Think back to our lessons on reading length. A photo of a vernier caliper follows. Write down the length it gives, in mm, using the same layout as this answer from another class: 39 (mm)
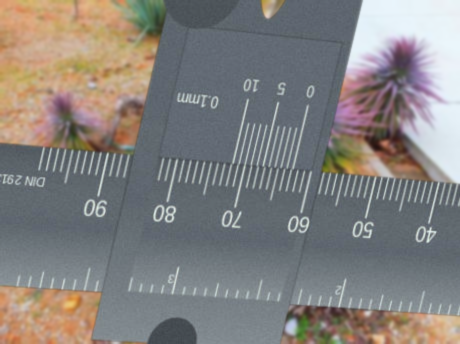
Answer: 62.8 (mm)
